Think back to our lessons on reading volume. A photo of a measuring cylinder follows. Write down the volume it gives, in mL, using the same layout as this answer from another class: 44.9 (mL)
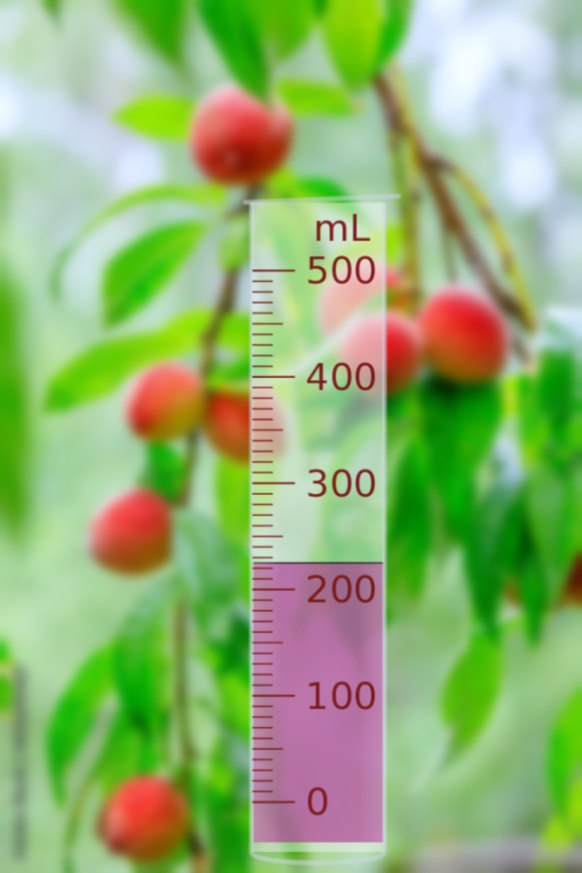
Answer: 225 (mL)
